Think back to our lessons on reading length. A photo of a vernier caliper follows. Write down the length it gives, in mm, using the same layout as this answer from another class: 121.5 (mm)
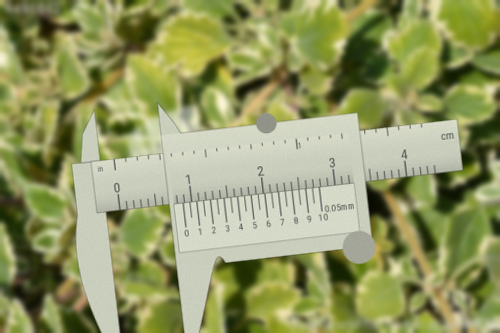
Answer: 8.8 (mm)
